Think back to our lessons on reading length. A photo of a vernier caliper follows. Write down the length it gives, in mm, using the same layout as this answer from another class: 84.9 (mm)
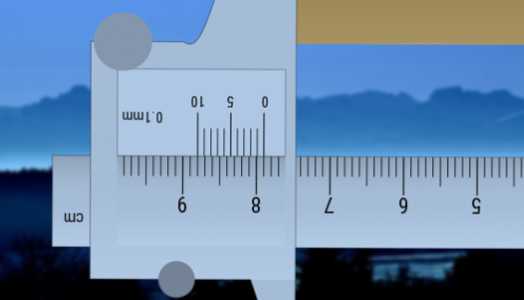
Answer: 79.0 (mm)
